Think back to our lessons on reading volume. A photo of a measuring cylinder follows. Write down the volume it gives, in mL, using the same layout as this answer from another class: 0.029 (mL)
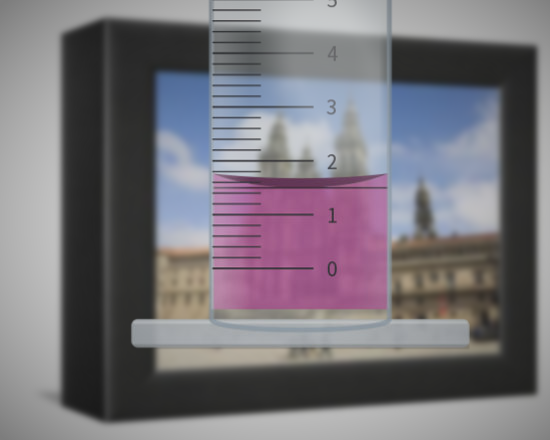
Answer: 1.5 (mL)
